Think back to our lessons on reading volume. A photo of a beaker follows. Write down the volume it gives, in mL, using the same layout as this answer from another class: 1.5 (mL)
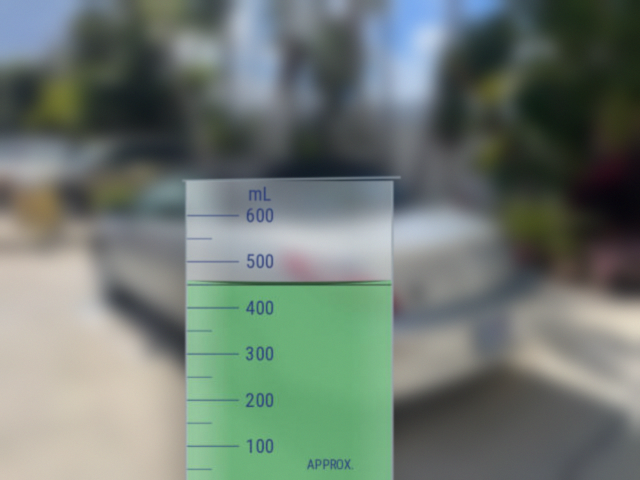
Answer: 450 (mL)
